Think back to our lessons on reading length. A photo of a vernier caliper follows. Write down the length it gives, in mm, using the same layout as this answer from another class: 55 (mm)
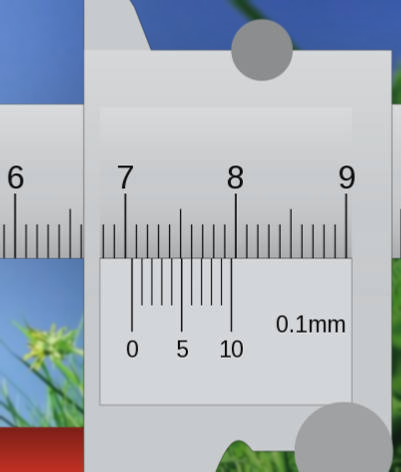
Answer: 70.6 (mm)
